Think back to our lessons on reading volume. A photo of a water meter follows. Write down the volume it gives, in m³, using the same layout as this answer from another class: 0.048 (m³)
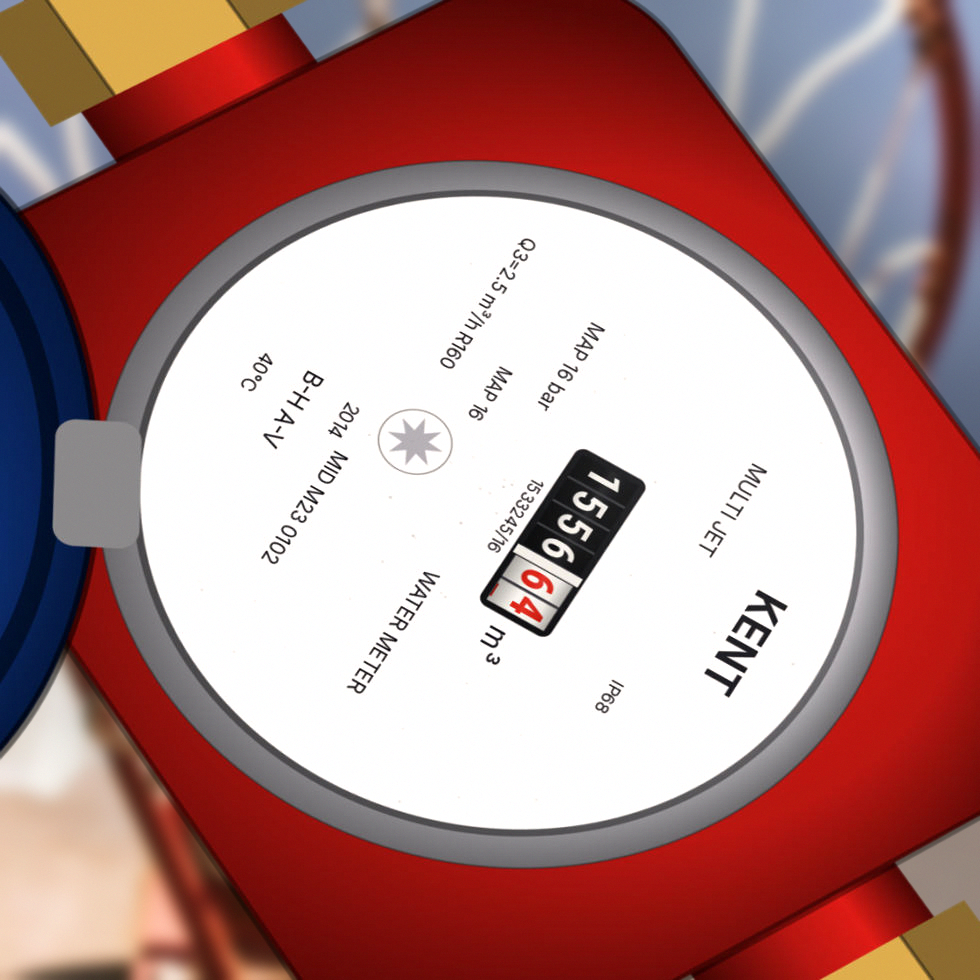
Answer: 1556.64 (m³)
